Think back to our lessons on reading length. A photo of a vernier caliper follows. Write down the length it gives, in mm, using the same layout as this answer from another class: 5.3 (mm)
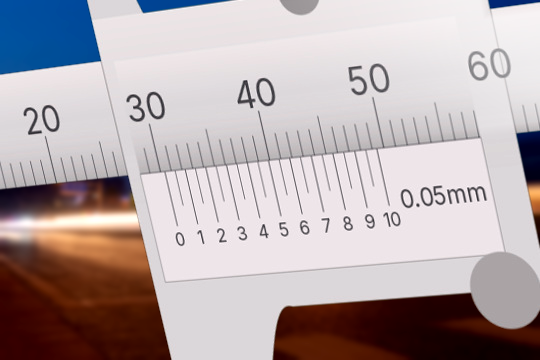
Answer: 30.4 (mm)
